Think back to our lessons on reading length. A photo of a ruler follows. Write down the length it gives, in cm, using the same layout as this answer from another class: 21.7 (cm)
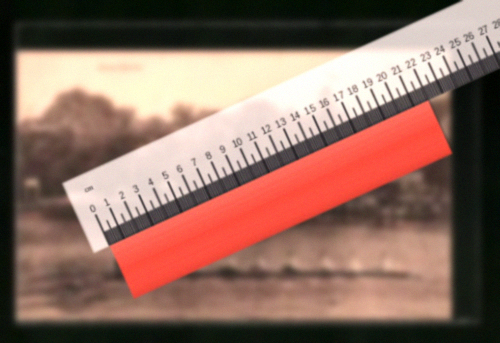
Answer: 22 (cm)
